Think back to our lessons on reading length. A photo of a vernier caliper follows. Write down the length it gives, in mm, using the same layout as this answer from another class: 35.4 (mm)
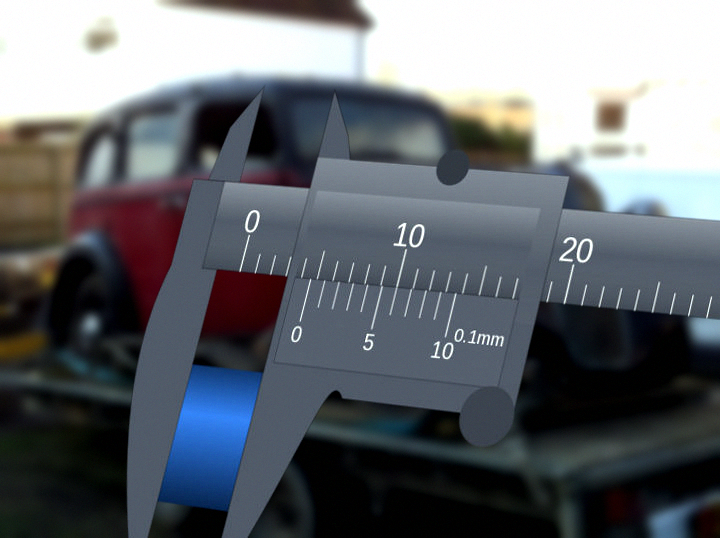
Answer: 4.6 (mm)
